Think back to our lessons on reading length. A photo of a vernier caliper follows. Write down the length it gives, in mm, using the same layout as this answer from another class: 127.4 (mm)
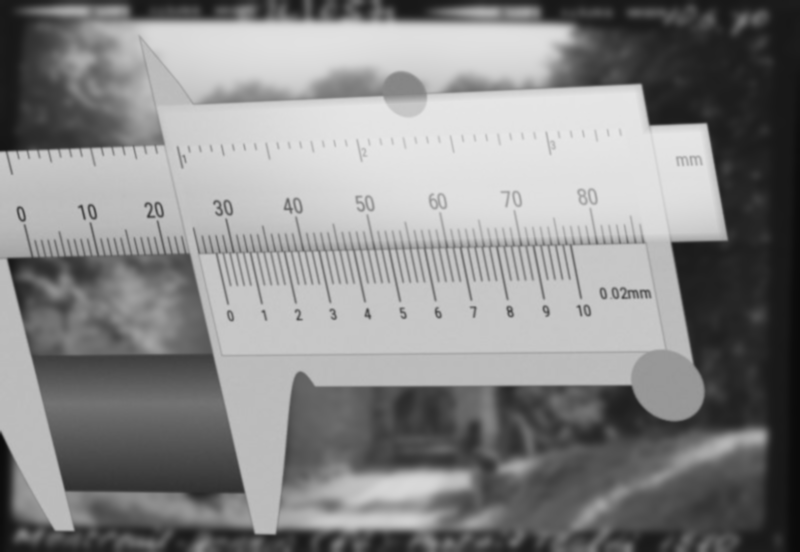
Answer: 27.5 (mm)
